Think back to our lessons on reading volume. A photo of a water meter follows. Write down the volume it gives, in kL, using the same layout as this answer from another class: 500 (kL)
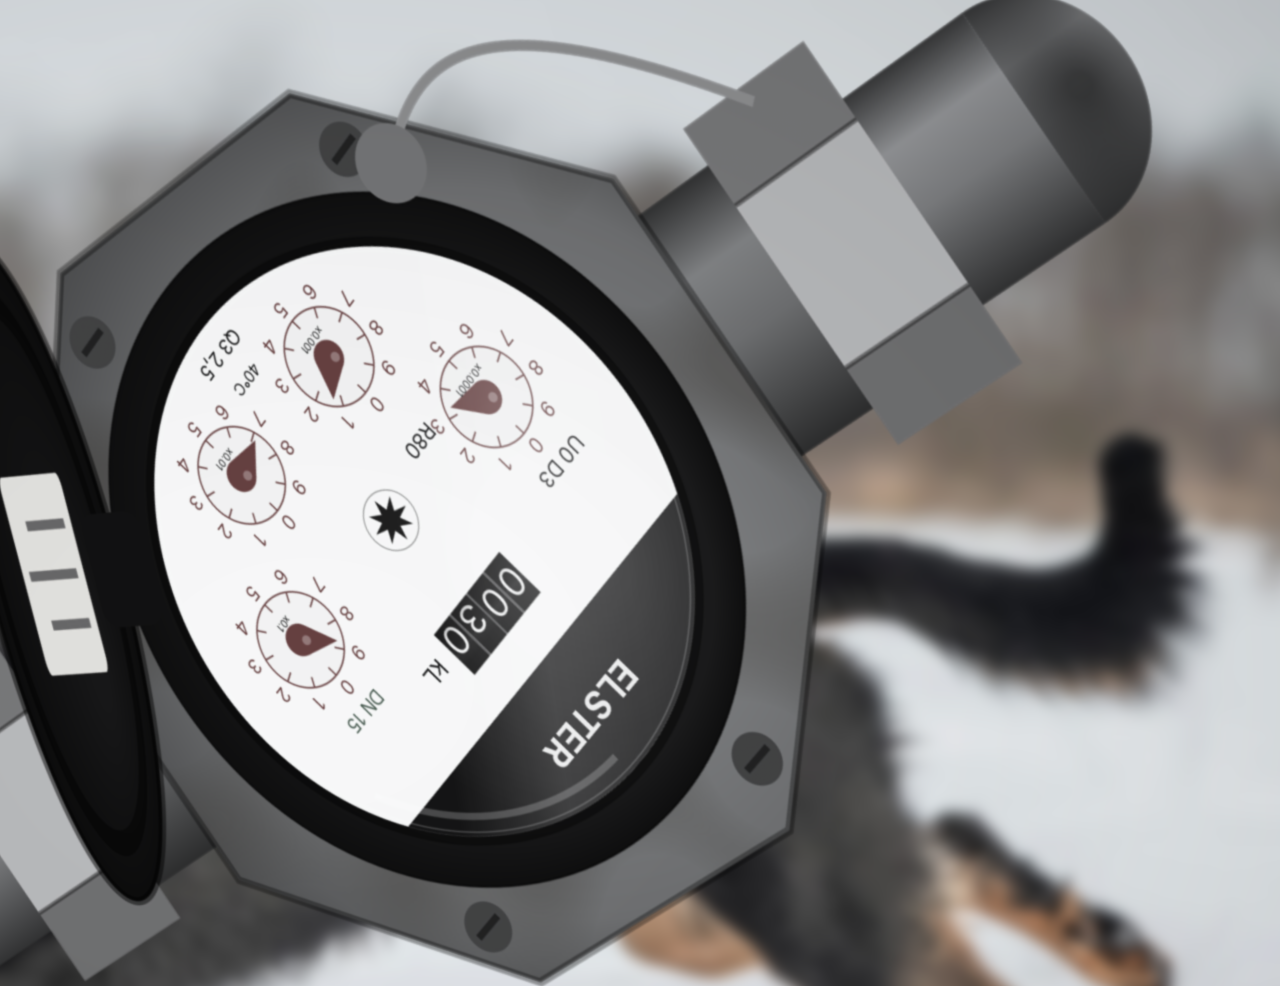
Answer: 29.8713 (kL)
